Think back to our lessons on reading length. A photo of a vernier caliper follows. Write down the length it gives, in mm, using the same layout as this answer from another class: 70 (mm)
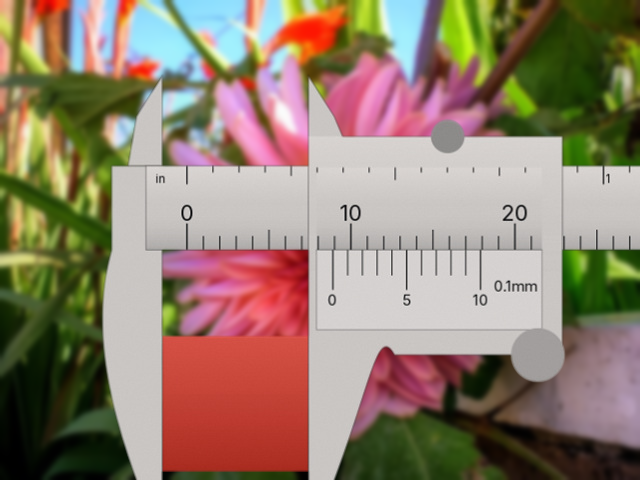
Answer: 8.9 (mm)
